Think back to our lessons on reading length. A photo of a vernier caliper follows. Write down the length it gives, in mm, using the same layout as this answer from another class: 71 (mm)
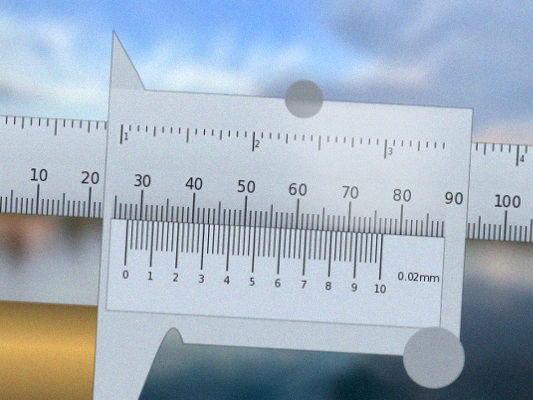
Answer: 27.5 (mm)
